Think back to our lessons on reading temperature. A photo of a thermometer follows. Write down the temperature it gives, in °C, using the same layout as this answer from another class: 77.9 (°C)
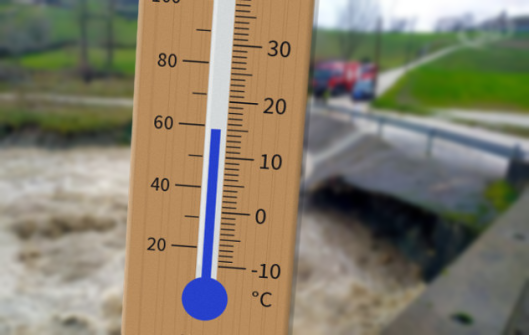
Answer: 15 (°C)
